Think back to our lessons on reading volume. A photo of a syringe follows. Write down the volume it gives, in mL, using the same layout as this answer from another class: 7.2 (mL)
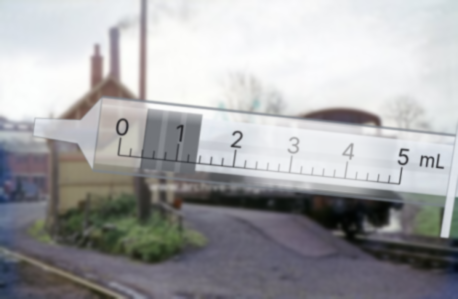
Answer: 0.4 (mL)
